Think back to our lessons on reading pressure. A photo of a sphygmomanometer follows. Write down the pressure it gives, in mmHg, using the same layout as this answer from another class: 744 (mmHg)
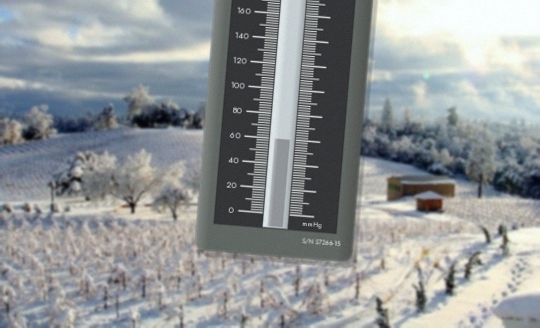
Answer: 60 (mmHg)
